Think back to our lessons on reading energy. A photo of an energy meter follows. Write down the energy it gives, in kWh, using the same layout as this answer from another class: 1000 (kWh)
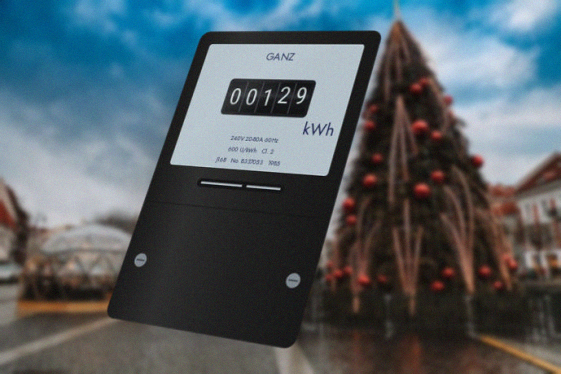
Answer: 129 (kWh)
